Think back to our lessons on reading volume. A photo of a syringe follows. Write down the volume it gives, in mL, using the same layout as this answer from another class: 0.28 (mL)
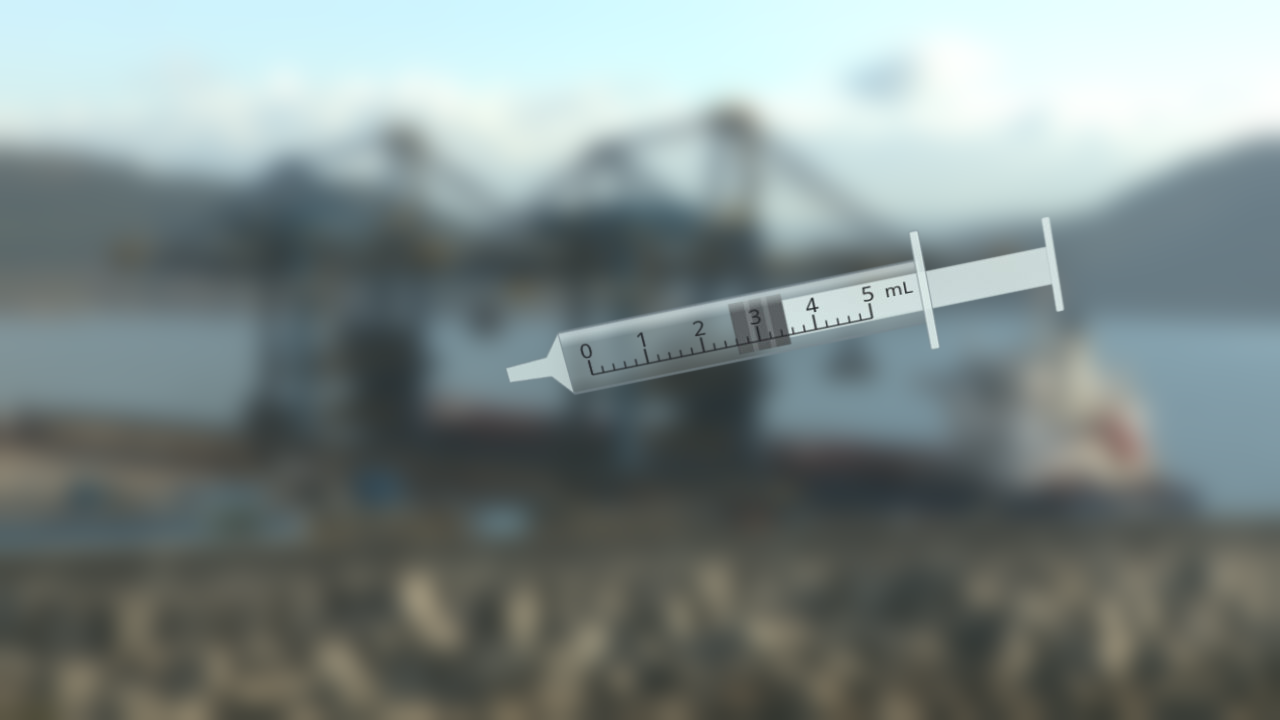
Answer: 2.6 (mL)
